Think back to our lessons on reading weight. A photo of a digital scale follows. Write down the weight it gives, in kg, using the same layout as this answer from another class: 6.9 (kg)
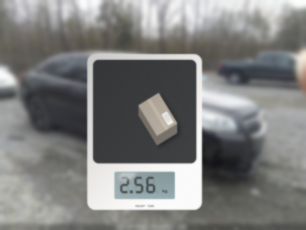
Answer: 2.56 (kg)
